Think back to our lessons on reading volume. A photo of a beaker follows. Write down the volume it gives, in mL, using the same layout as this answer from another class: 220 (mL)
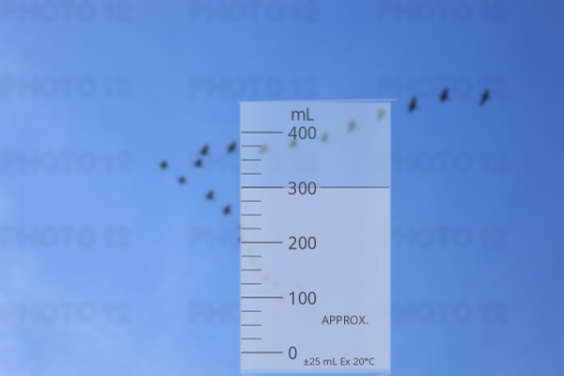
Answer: 300 (mL)
